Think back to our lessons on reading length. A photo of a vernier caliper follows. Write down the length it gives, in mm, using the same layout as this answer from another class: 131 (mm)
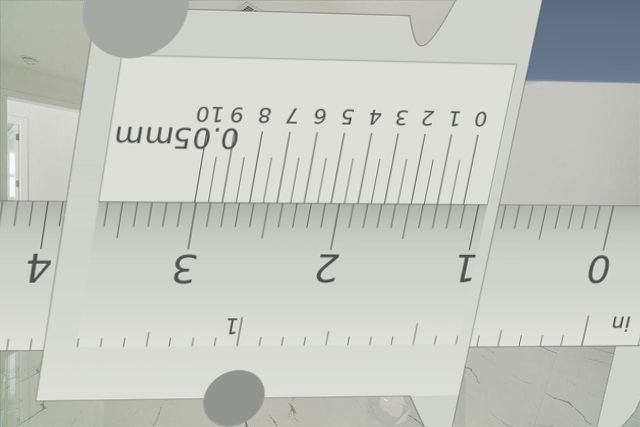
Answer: 11.1 (mm)
